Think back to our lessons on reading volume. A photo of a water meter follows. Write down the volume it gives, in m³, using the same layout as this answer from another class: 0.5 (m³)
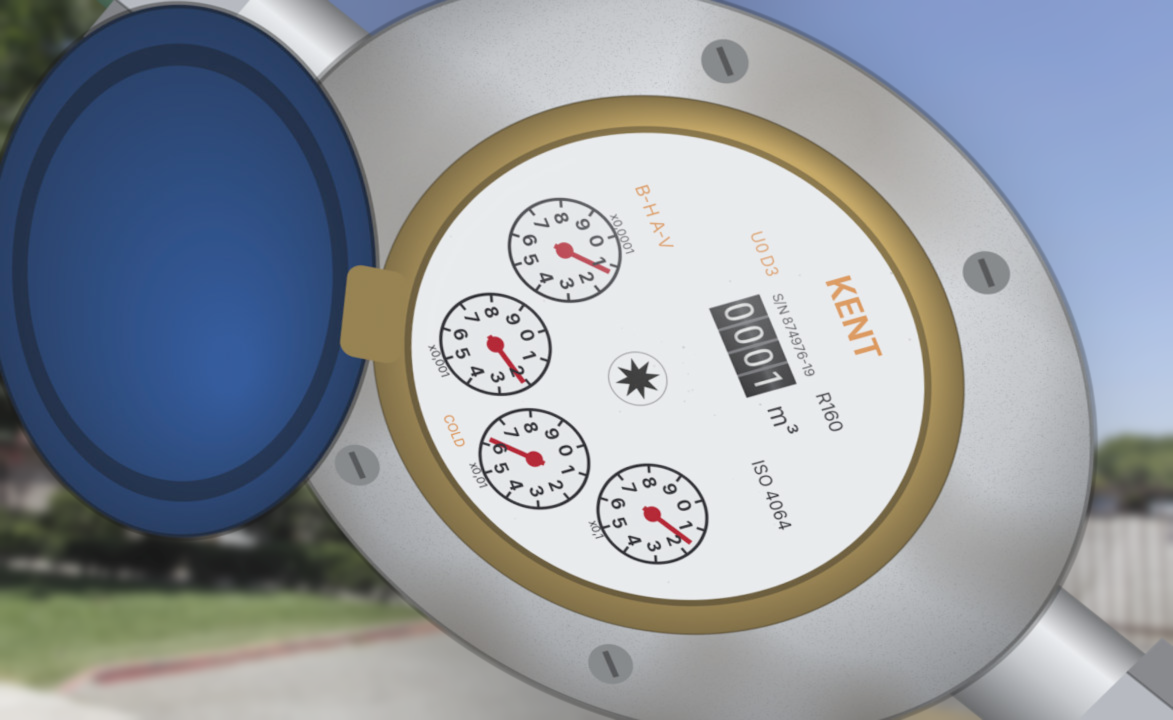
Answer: 1.1621 (m³)
